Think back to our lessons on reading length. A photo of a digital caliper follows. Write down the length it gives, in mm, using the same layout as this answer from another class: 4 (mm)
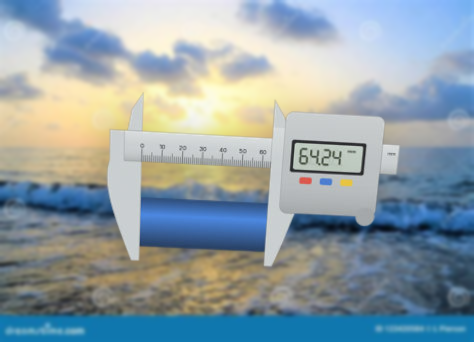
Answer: 64.24 (mm)
